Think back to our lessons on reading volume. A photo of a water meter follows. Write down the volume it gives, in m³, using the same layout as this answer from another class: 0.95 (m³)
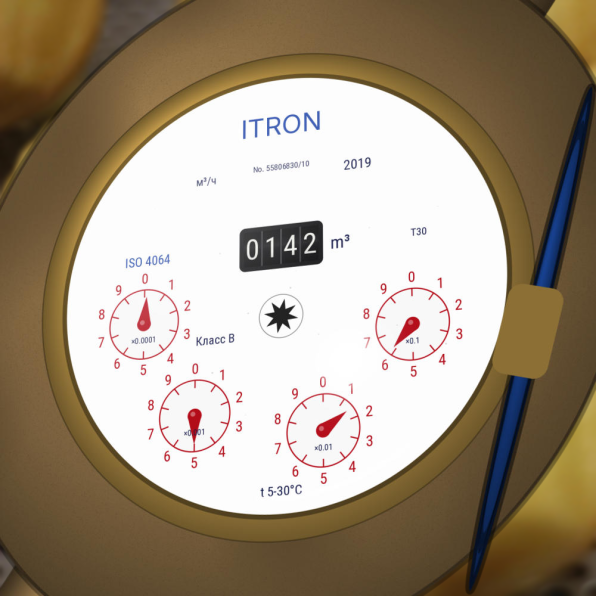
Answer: 142.6150 (m³)
